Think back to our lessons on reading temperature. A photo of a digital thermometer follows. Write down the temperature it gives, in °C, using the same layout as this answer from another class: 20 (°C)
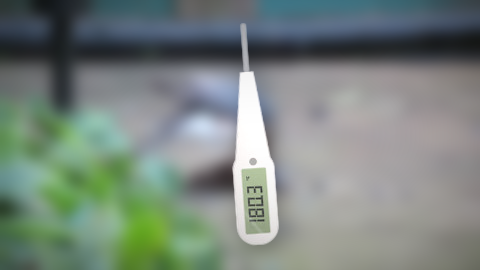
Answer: 180.3 (°C)
